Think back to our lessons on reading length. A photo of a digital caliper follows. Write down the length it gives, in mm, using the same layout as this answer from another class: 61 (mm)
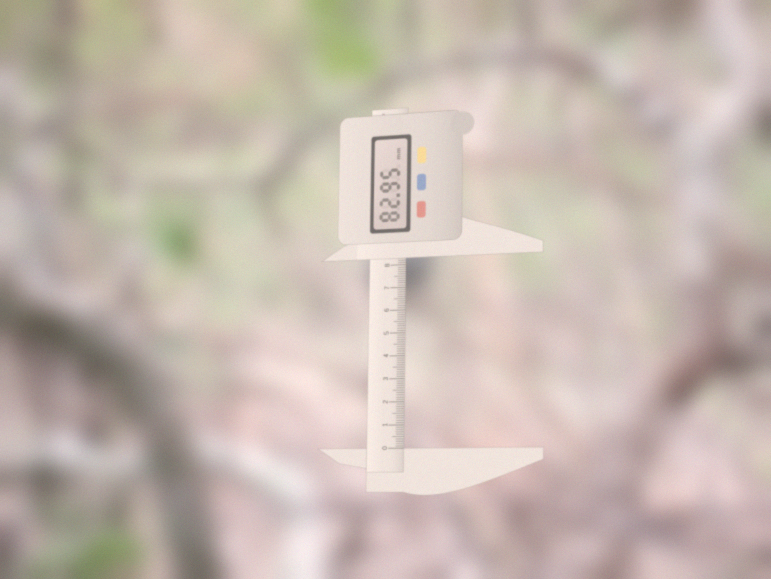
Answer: 82.95 (mm)
